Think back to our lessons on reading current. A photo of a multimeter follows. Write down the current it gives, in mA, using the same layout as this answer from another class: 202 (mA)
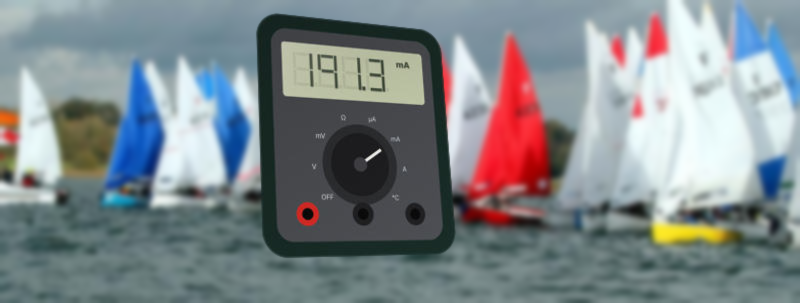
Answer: 191.3 (mA)
